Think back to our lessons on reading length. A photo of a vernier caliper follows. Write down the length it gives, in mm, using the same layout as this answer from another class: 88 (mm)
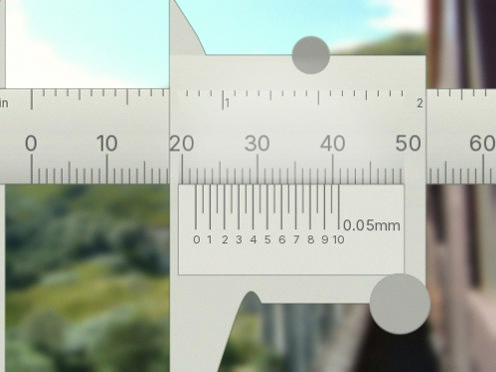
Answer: 21.8 (mm)
